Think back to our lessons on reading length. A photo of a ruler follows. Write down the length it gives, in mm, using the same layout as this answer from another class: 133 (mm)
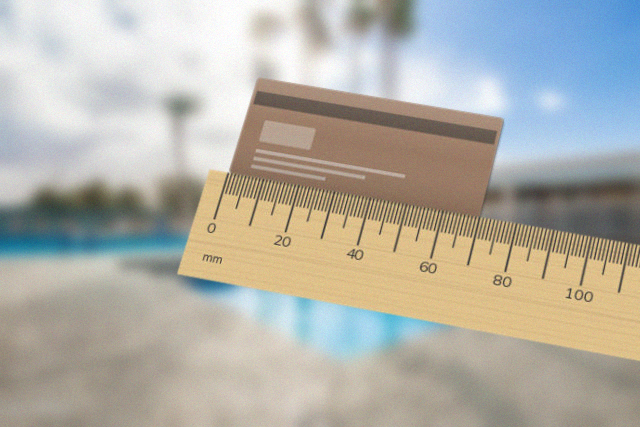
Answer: 70 (mm)
